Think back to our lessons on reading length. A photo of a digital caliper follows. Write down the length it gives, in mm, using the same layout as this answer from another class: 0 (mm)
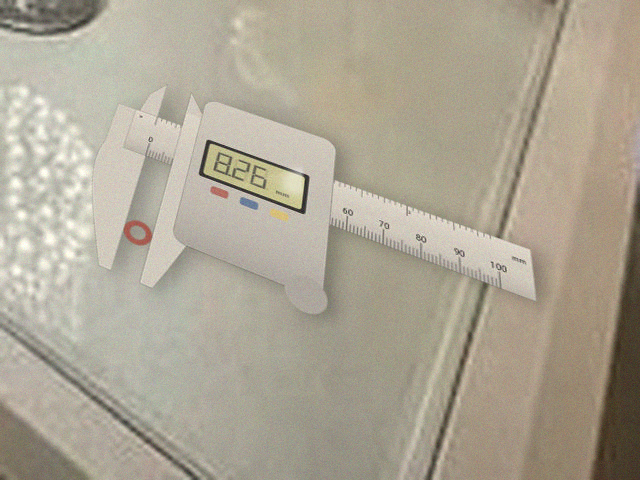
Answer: 8.26 (mm)
